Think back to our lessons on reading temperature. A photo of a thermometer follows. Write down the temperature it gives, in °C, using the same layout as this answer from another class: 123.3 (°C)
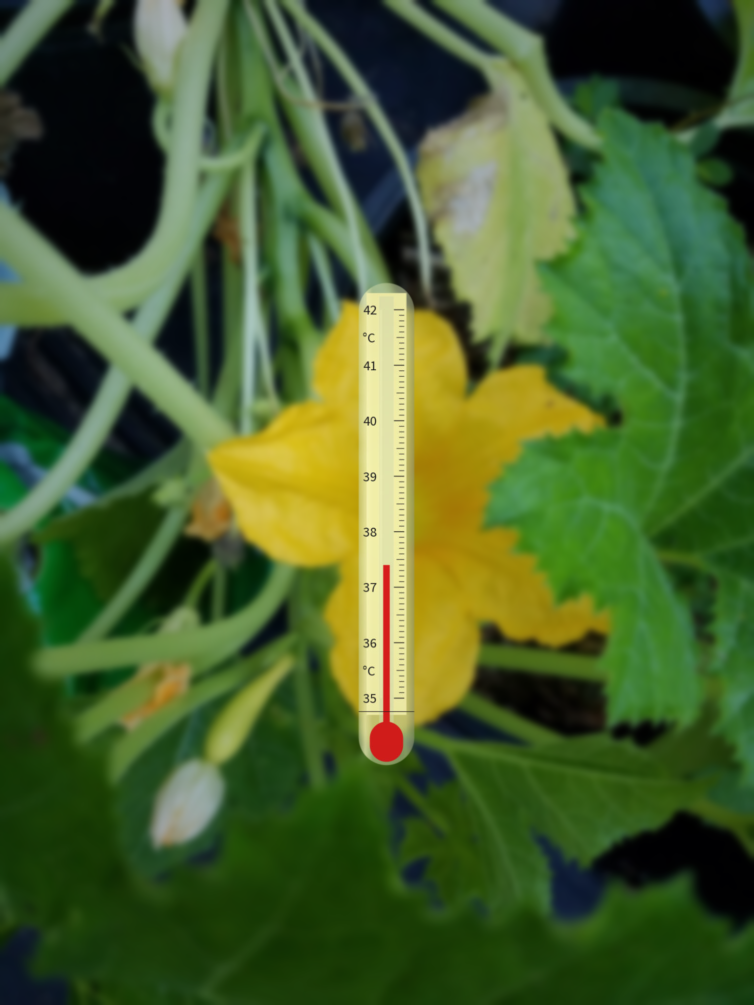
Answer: 37.4 (°C)
